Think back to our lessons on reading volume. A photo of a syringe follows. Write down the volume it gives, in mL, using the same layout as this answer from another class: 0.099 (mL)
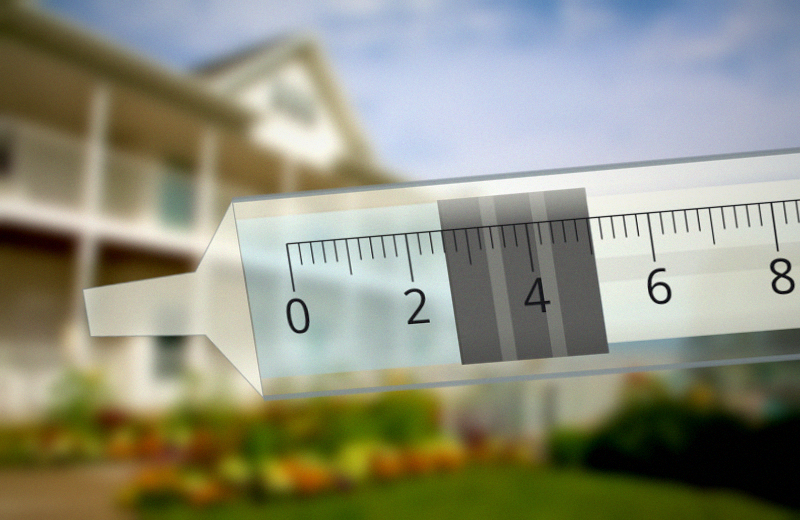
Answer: 2.6 (mL)
